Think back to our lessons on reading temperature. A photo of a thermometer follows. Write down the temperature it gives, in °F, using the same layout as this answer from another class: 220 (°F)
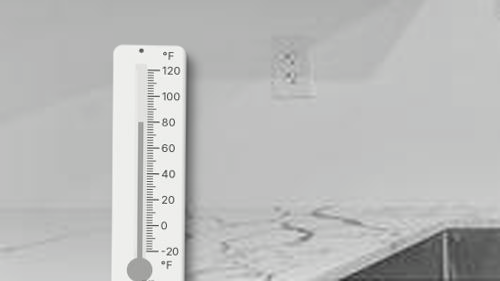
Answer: 80 (°F)
